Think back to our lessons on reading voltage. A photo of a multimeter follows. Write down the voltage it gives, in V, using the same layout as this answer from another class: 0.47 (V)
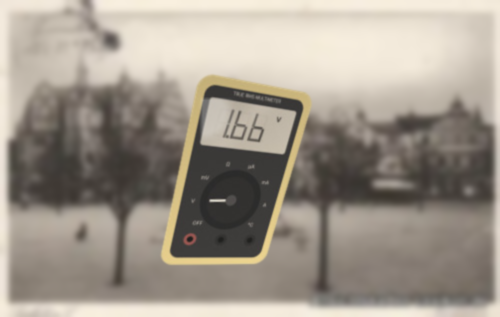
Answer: 1.66 (V)
